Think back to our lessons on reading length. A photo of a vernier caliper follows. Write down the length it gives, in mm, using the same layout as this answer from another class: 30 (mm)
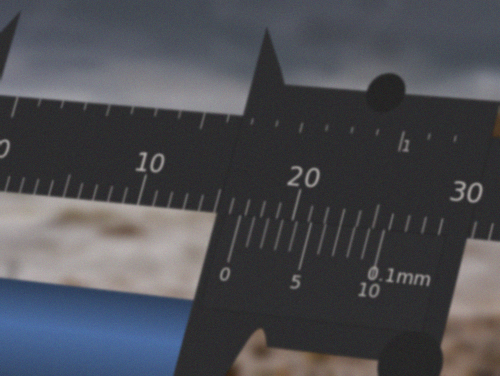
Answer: 16.7 (mm)
